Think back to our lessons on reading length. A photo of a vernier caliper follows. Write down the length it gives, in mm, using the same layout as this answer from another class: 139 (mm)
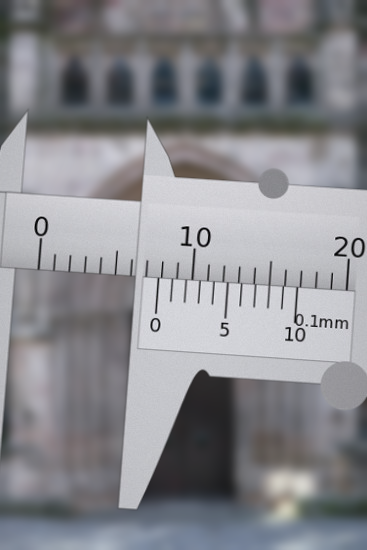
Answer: 7.8 (mm)
